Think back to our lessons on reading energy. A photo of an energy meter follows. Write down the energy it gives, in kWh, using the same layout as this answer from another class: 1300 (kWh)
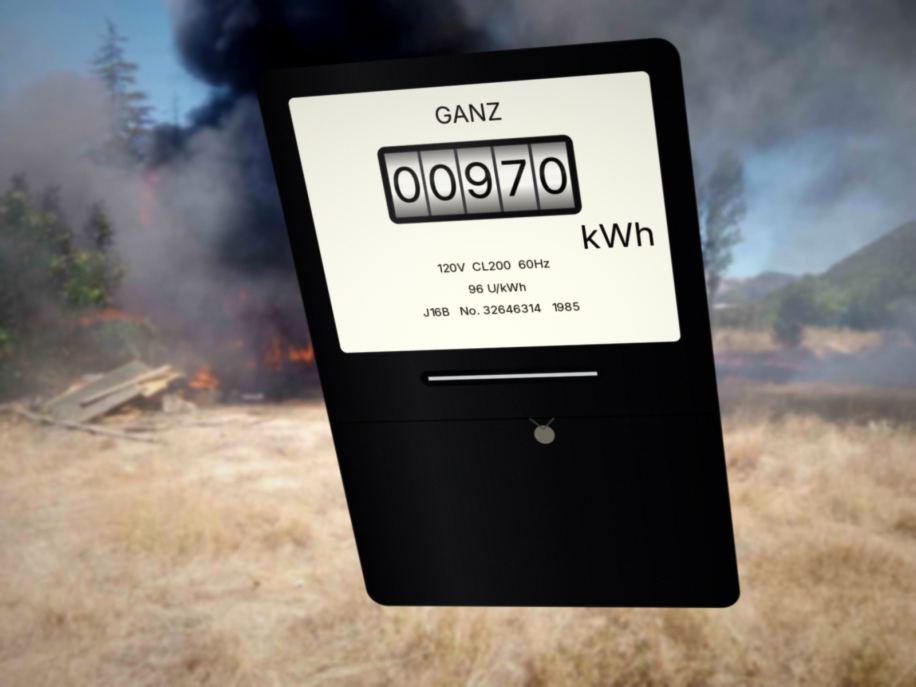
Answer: 970 (kWh)
